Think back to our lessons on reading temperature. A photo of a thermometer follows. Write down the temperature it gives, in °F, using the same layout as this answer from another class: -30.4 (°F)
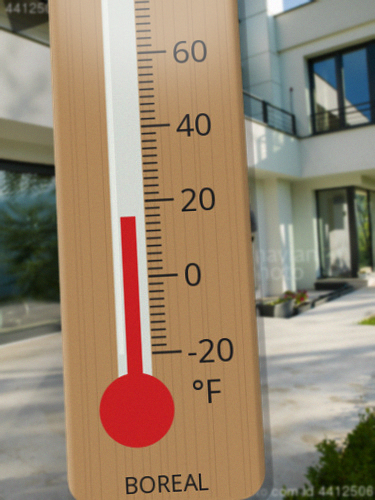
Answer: 16 (°F)
